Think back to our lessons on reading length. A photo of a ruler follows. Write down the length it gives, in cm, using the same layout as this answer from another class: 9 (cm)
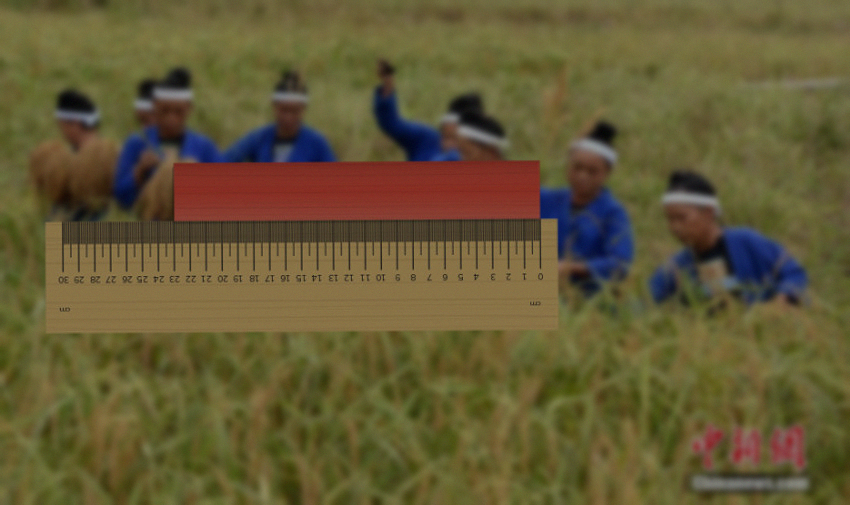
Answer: 23 (cm)
